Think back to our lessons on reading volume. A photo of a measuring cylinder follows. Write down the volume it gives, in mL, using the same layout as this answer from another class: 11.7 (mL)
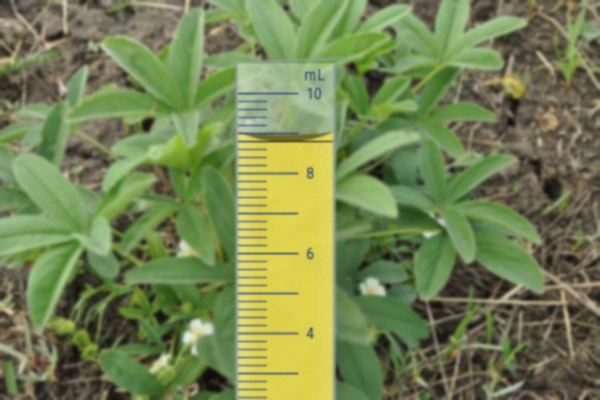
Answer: 8.8 (mL)
